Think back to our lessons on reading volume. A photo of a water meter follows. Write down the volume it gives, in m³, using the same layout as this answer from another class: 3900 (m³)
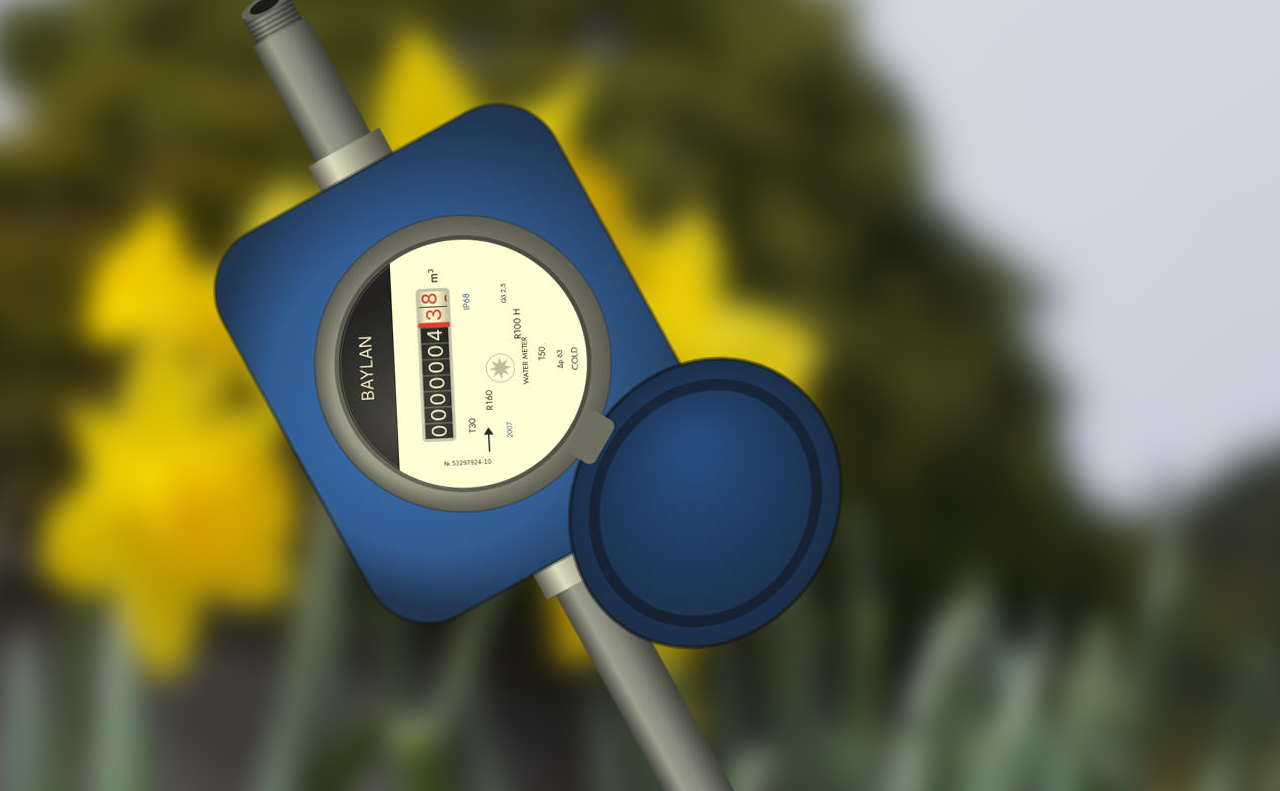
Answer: 4.38 (m³)
